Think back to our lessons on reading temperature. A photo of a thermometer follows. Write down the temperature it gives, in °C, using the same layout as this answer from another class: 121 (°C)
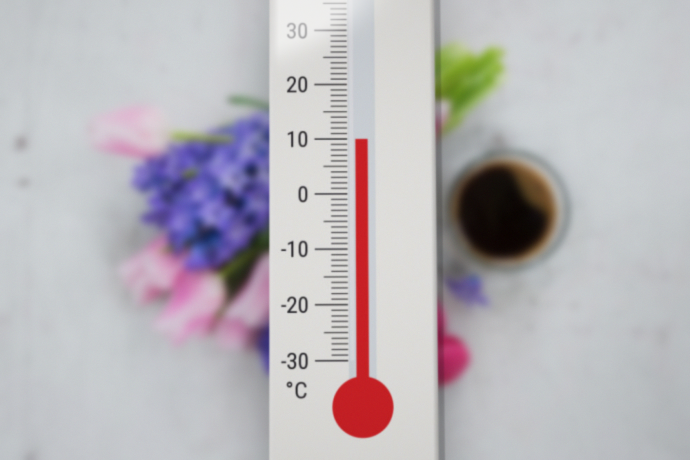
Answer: 10 (°C)
